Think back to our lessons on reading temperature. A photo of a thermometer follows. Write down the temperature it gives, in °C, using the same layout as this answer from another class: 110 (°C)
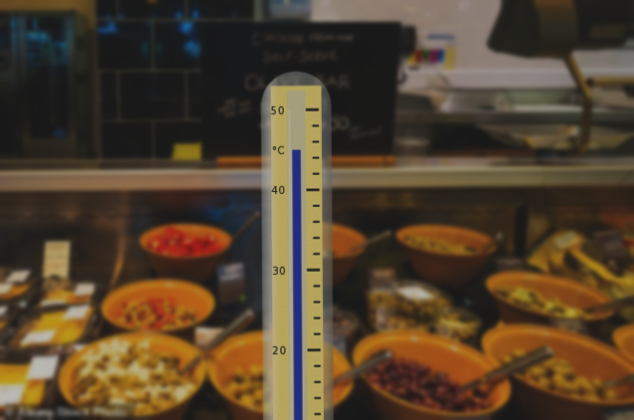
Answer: 45 (°C)
